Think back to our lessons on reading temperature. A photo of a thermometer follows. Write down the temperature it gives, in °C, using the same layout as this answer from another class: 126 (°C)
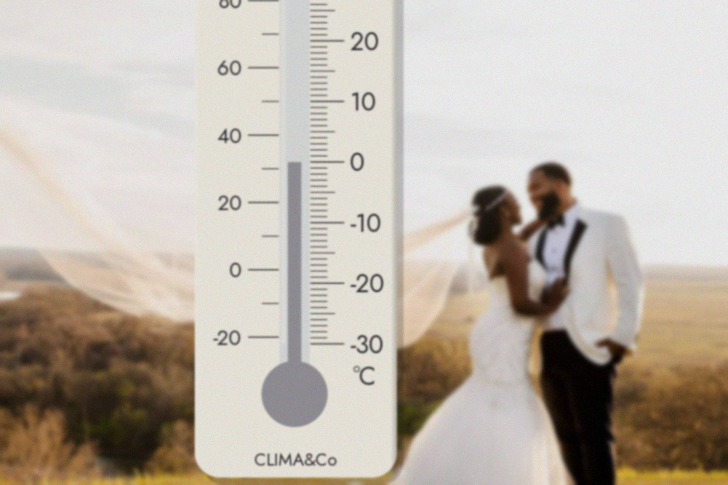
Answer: 0 (°C)
